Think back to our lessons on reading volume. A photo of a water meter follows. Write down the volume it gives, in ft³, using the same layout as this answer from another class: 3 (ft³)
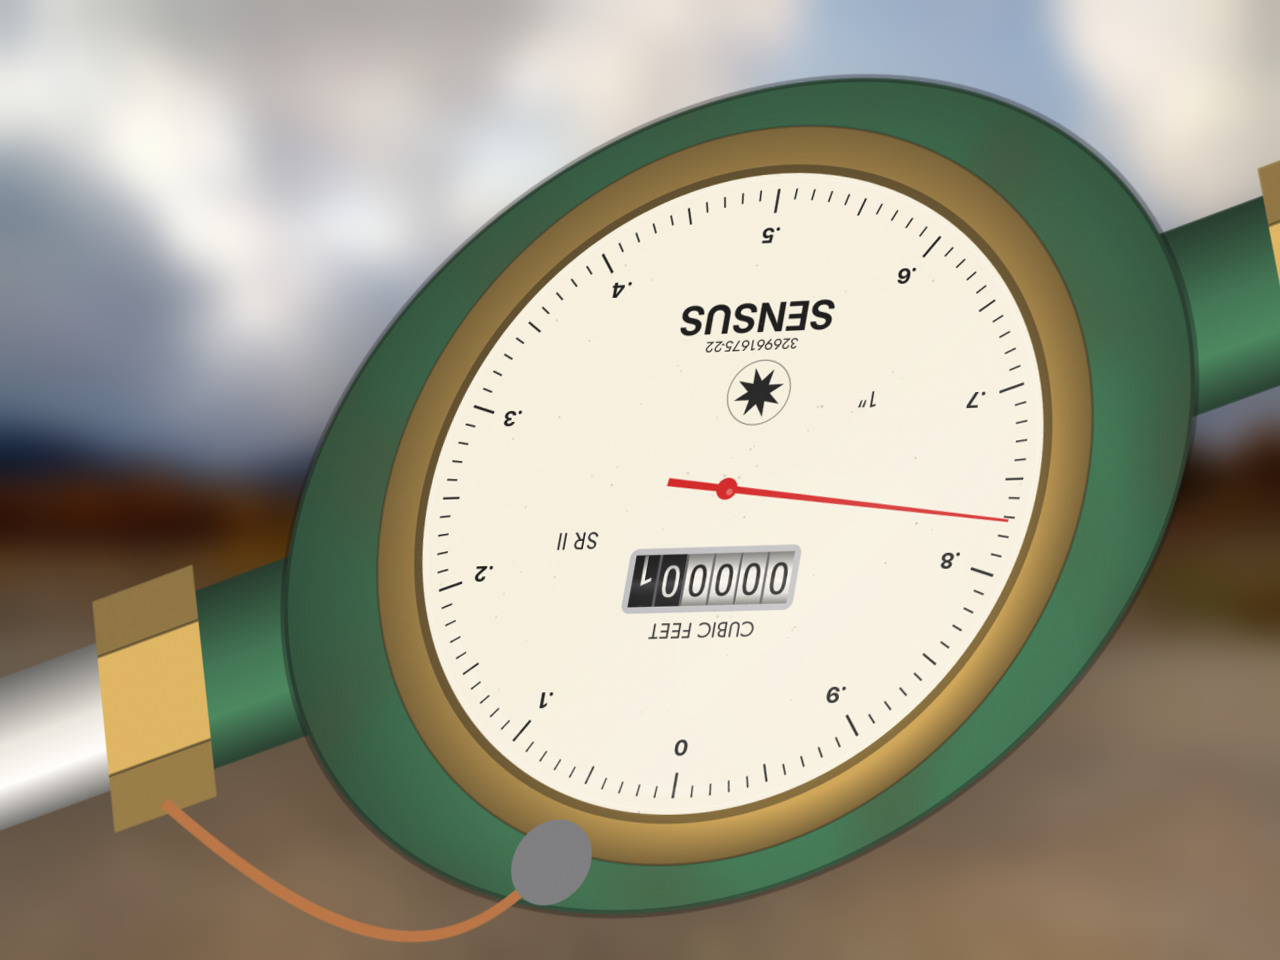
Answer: 0.77 (ft³)
